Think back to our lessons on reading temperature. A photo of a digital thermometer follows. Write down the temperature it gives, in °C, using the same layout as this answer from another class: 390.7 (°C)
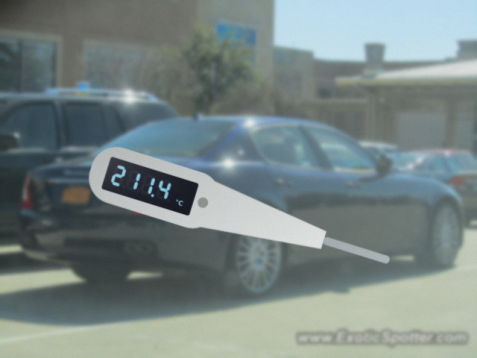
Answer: 211.4 (°C)
